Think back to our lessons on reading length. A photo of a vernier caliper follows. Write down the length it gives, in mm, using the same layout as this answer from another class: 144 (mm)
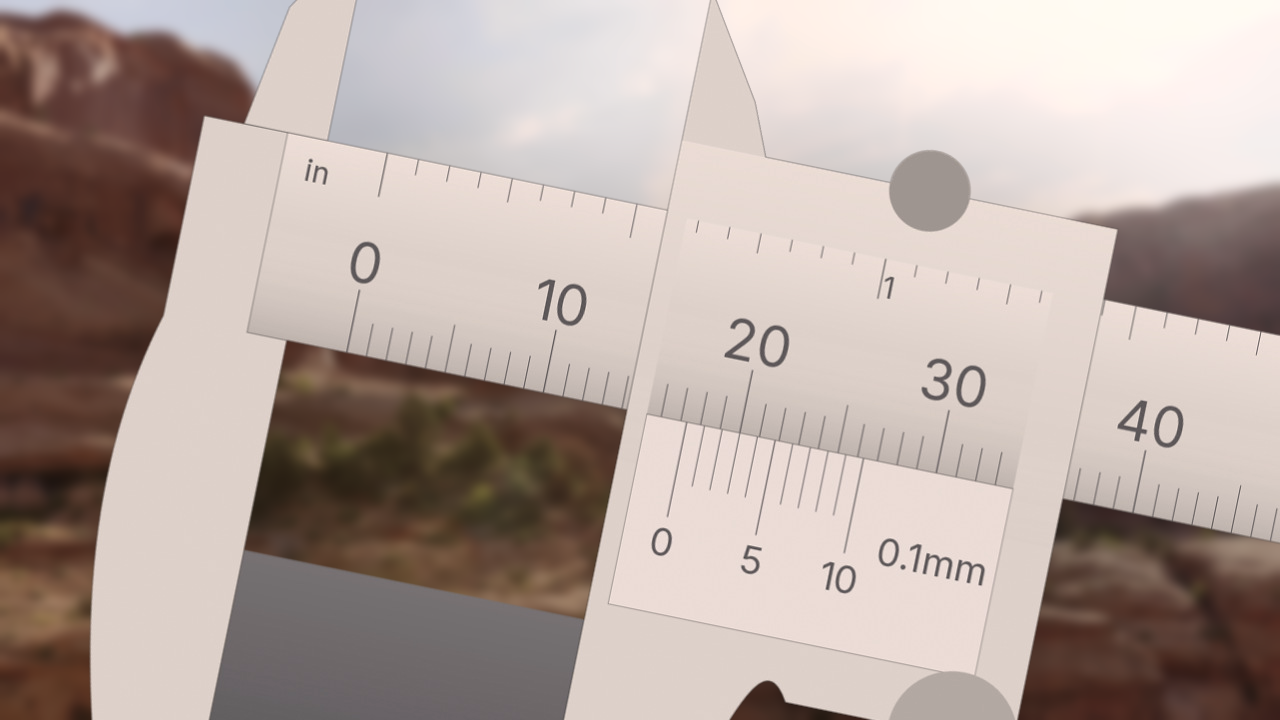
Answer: 17.3 (mm)
